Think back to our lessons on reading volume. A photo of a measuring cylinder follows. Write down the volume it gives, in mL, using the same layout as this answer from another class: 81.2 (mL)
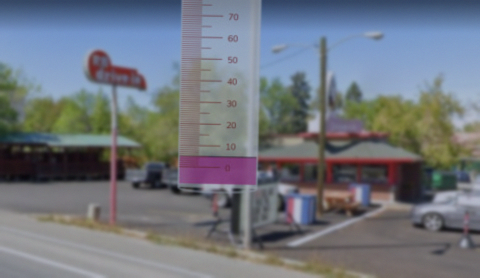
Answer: 5 (mL)
